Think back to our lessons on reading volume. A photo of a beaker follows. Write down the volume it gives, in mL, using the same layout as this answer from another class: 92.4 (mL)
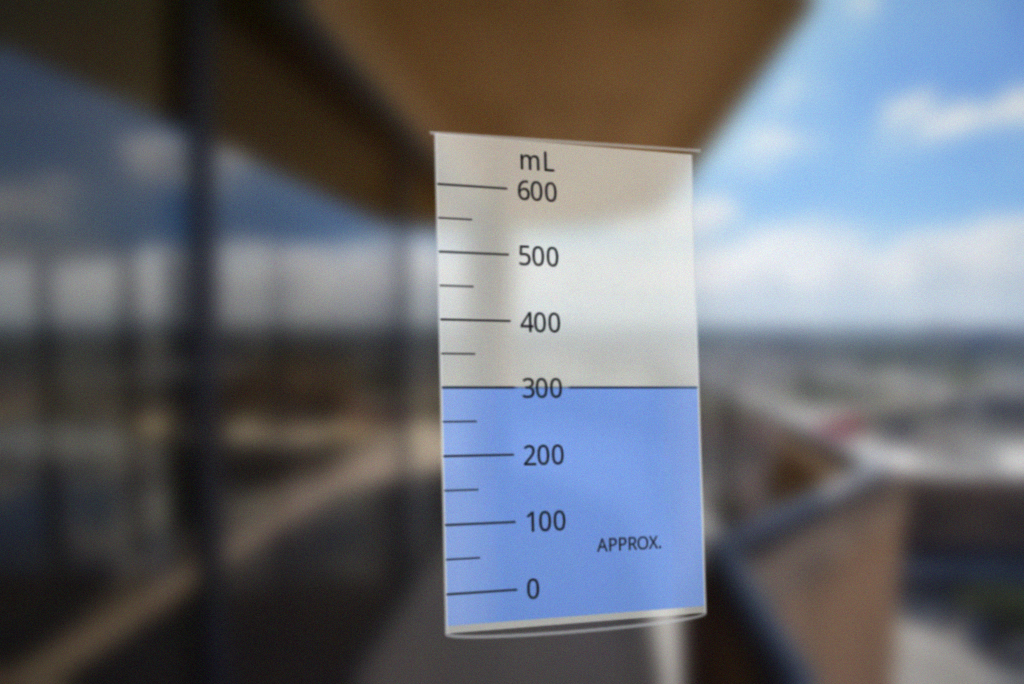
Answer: 300 (mL)
